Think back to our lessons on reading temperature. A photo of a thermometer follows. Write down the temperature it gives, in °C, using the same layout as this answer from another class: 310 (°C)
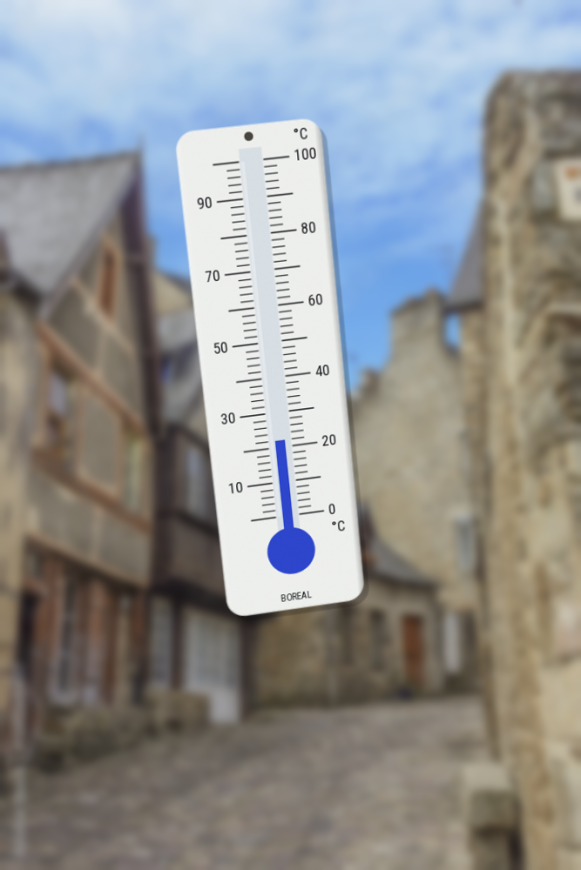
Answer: 22 (°C)
